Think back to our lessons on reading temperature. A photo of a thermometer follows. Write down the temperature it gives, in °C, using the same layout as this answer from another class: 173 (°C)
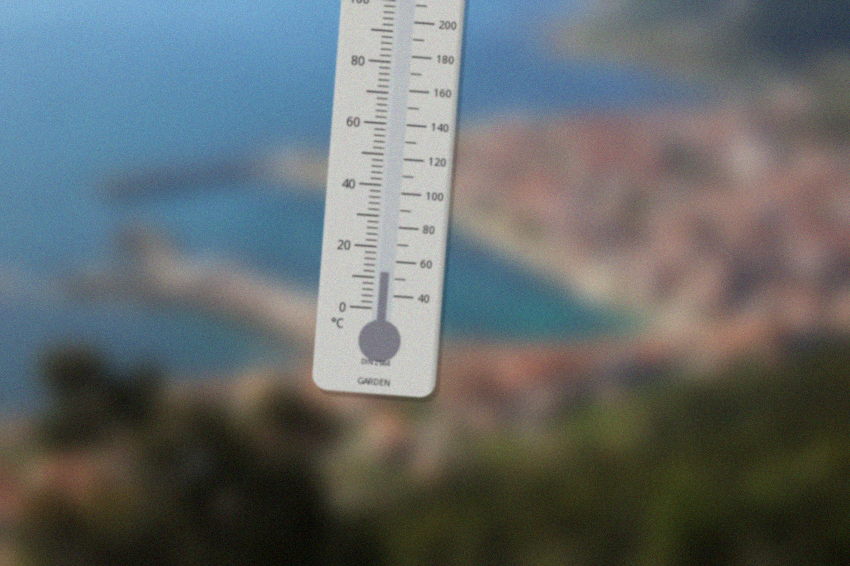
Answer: 12 (°C)
